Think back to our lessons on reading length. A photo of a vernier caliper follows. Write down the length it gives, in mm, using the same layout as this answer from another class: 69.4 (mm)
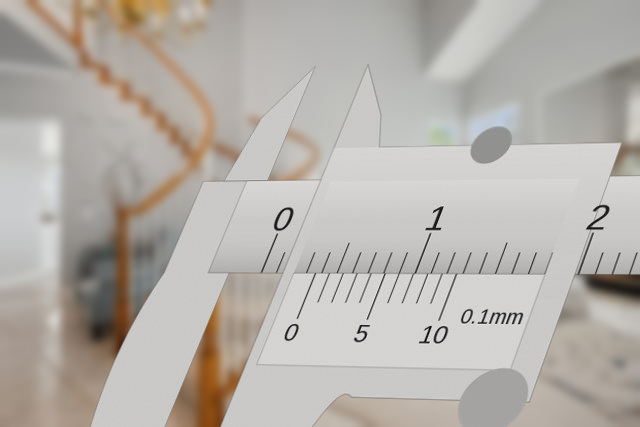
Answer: 3.6 (mm)
